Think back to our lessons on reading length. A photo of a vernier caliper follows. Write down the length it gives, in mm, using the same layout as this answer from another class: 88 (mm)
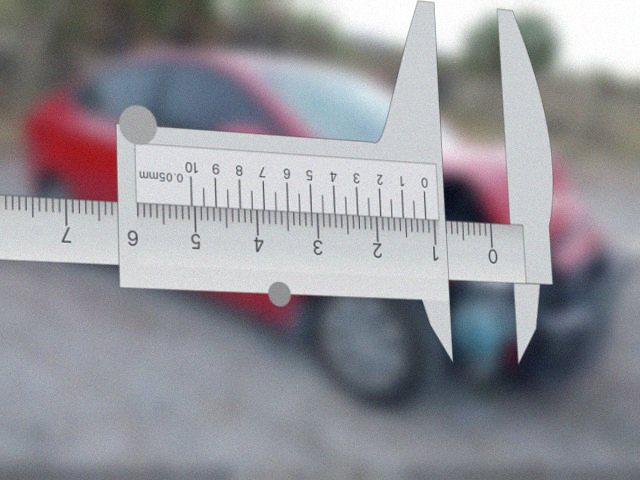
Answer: 11.5 (mm)
